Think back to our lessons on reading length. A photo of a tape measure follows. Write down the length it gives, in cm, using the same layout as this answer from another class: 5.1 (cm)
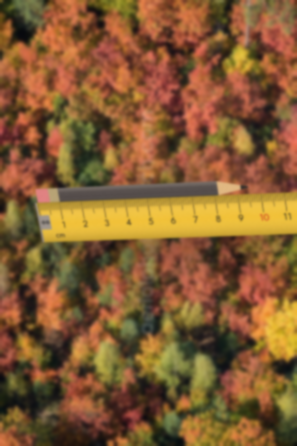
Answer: 9.5 (cm)
